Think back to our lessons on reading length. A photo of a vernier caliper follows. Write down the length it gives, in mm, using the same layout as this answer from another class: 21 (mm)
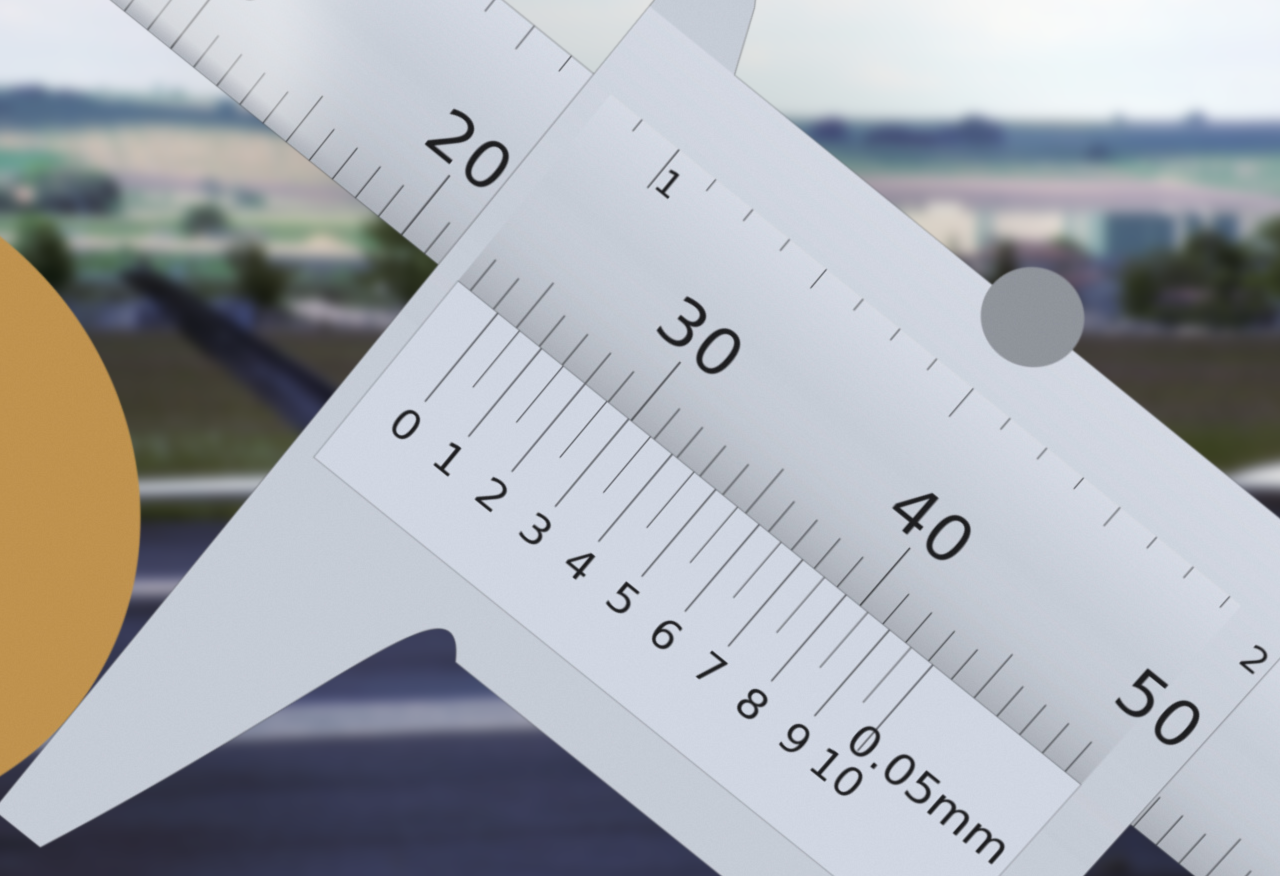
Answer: 24.20 (mm)
